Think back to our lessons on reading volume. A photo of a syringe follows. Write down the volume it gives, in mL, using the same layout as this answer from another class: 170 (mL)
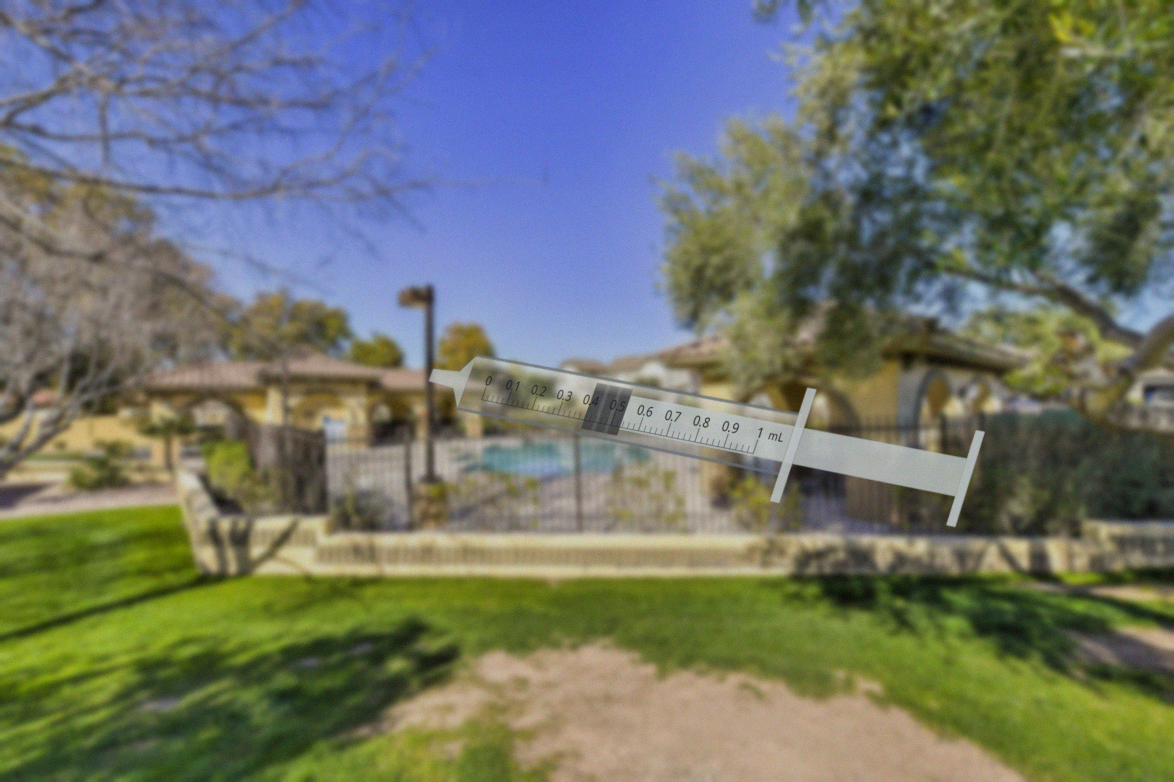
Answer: 0.4 (mL)
